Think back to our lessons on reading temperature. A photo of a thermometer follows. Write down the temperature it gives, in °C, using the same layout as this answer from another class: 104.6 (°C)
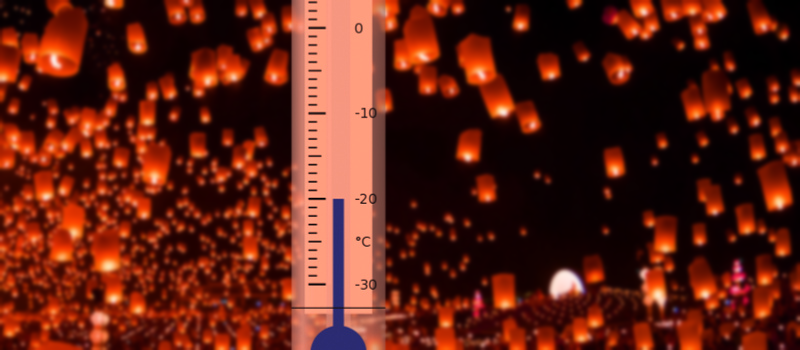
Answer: -20 (°C)
